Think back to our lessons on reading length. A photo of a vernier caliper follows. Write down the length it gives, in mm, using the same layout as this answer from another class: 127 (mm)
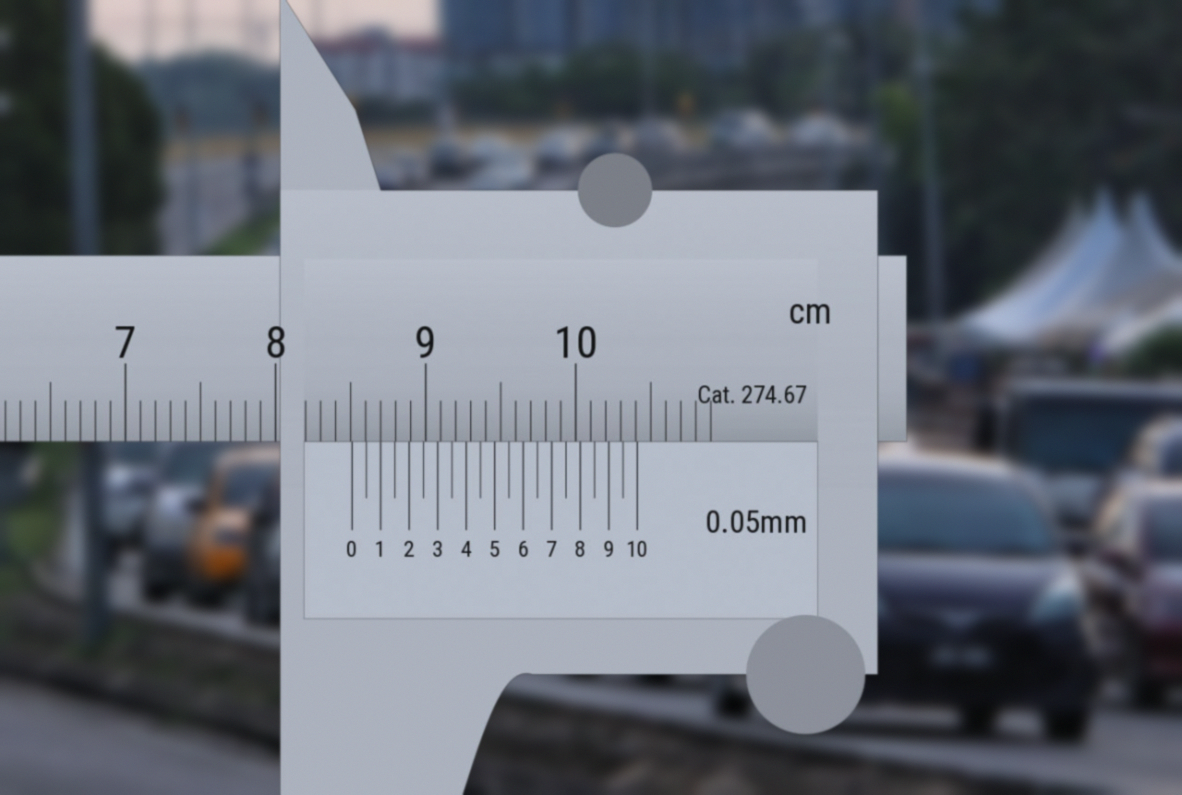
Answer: 85.1 (mm)
